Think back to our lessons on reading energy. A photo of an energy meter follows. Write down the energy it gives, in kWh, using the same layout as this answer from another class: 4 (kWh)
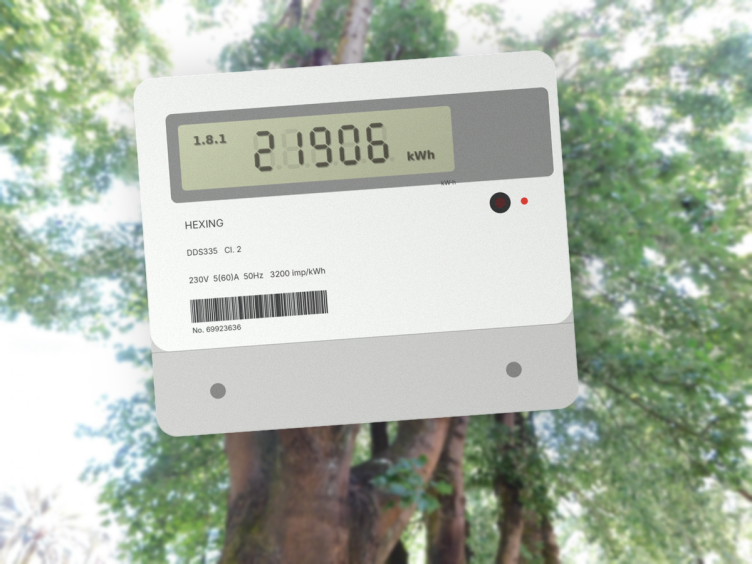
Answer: 21906 (kWh)
